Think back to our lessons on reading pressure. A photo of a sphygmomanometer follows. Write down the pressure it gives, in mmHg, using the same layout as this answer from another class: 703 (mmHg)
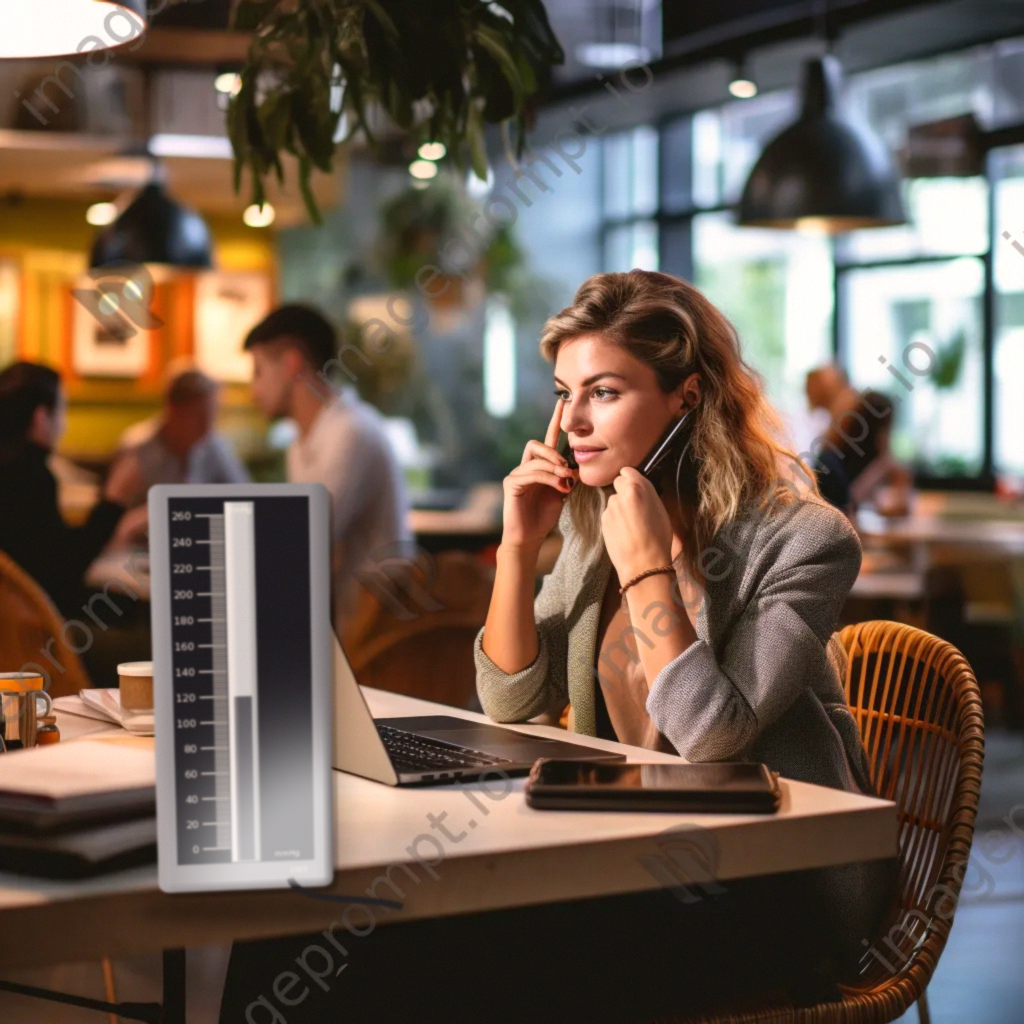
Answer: 120 (mmHg)
